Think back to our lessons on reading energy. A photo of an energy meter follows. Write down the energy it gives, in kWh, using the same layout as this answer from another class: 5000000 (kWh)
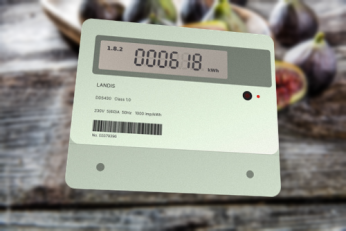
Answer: 618 (kWh)
